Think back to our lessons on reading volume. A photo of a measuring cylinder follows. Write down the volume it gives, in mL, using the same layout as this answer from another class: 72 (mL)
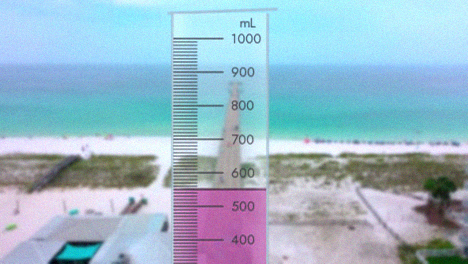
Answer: 550 (mL)
